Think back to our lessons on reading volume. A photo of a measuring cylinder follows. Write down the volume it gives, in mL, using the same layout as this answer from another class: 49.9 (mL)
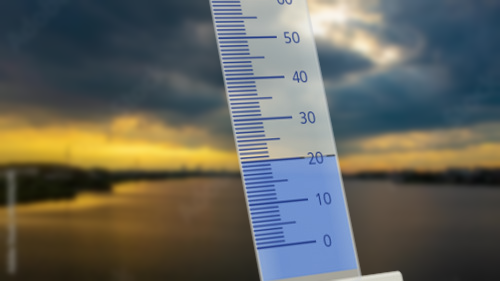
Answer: 20 (mL)
